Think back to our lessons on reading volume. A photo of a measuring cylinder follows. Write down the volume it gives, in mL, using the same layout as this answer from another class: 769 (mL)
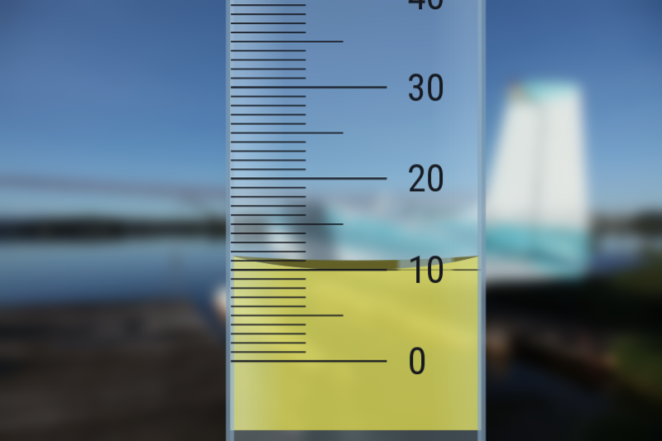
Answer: 10 (mL)
